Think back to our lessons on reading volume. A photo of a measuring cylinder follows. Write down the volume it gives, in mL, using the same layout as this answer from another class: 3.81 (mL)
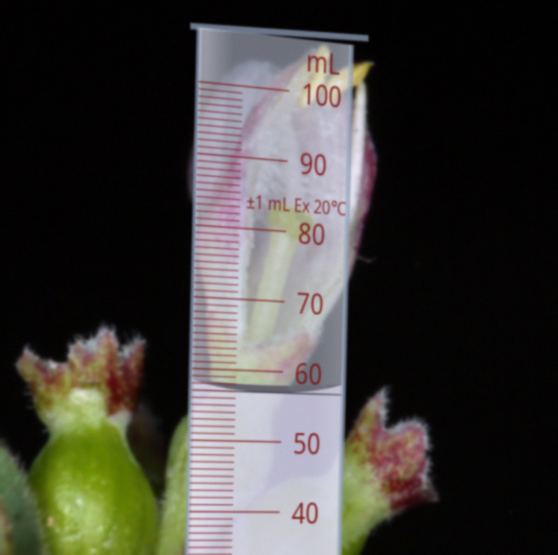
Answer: 57 (mL)
